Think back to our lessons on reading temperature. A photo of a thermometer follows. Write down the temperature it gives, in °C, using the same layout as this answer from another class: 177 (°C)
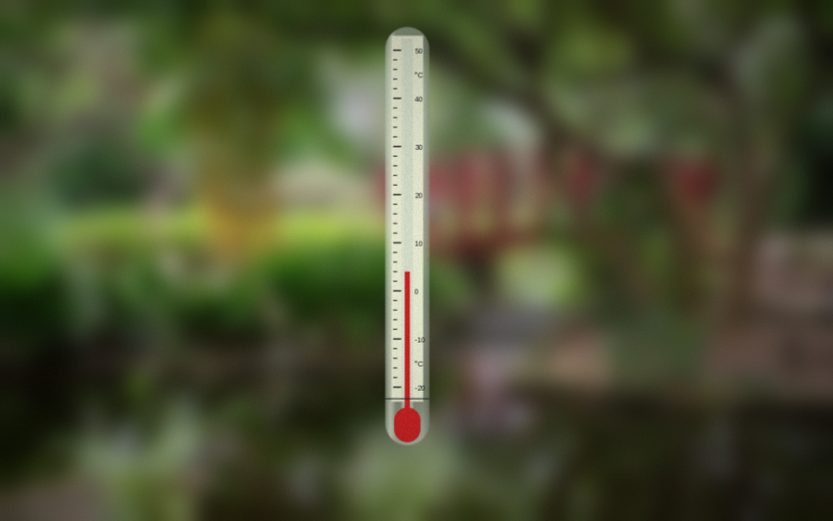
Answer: 4 (°C)
